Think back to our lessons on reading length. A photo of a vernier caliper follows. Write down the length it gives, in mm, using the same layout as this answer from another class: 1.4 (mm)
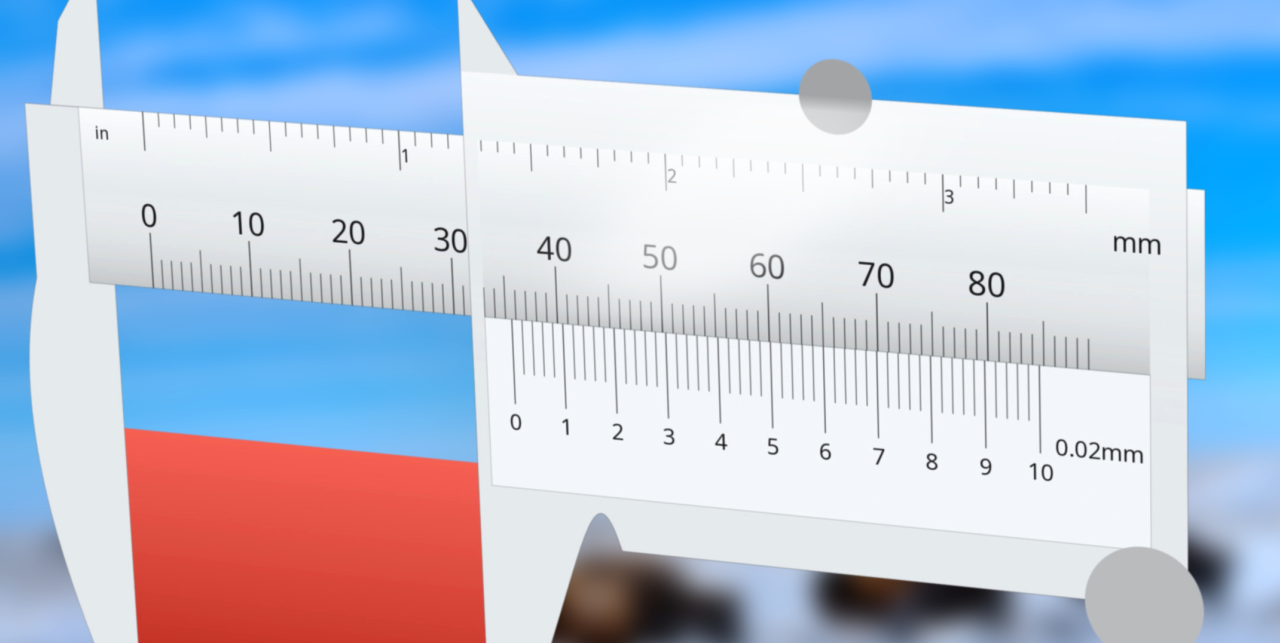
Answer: 35.6 (mm)
